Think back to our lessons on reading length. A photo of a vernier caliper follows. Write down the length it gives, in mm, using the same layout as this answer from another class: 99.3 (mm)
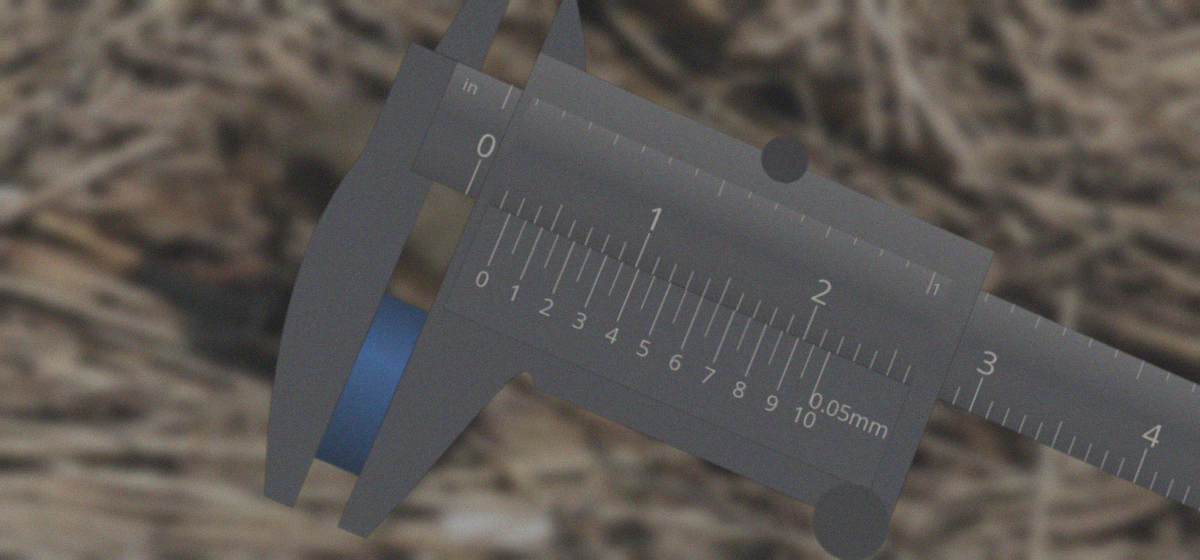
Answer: 2.6 (mm)
